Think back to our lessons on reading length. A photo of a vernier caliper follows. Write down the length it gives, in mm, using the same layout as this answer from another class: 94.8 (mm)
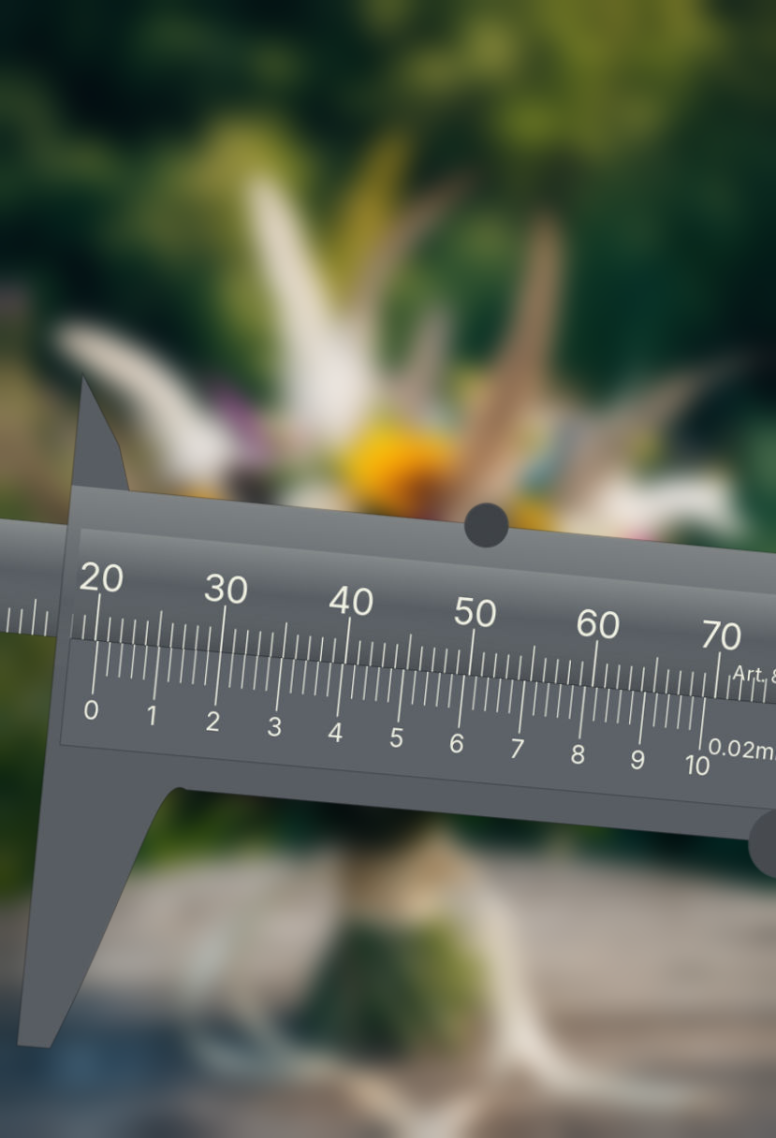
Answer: 20.2 (mm)
